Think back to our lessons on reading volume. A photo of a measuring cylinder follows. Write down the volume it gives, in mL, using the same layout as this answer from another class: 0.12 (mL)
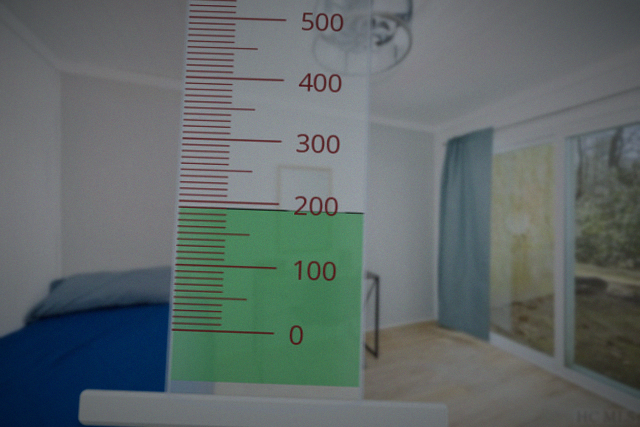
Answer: 190 (mL)
